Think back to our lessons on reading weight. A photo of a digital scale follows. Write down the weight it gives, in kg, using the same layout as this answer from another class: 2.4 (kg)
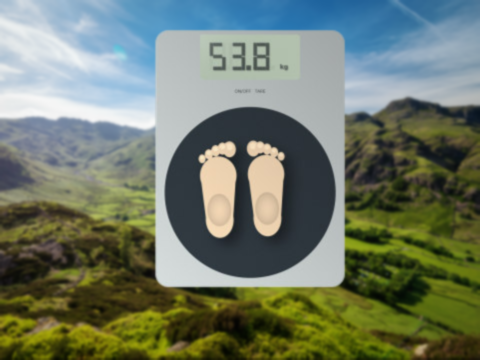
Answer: 53.8 (kg)
